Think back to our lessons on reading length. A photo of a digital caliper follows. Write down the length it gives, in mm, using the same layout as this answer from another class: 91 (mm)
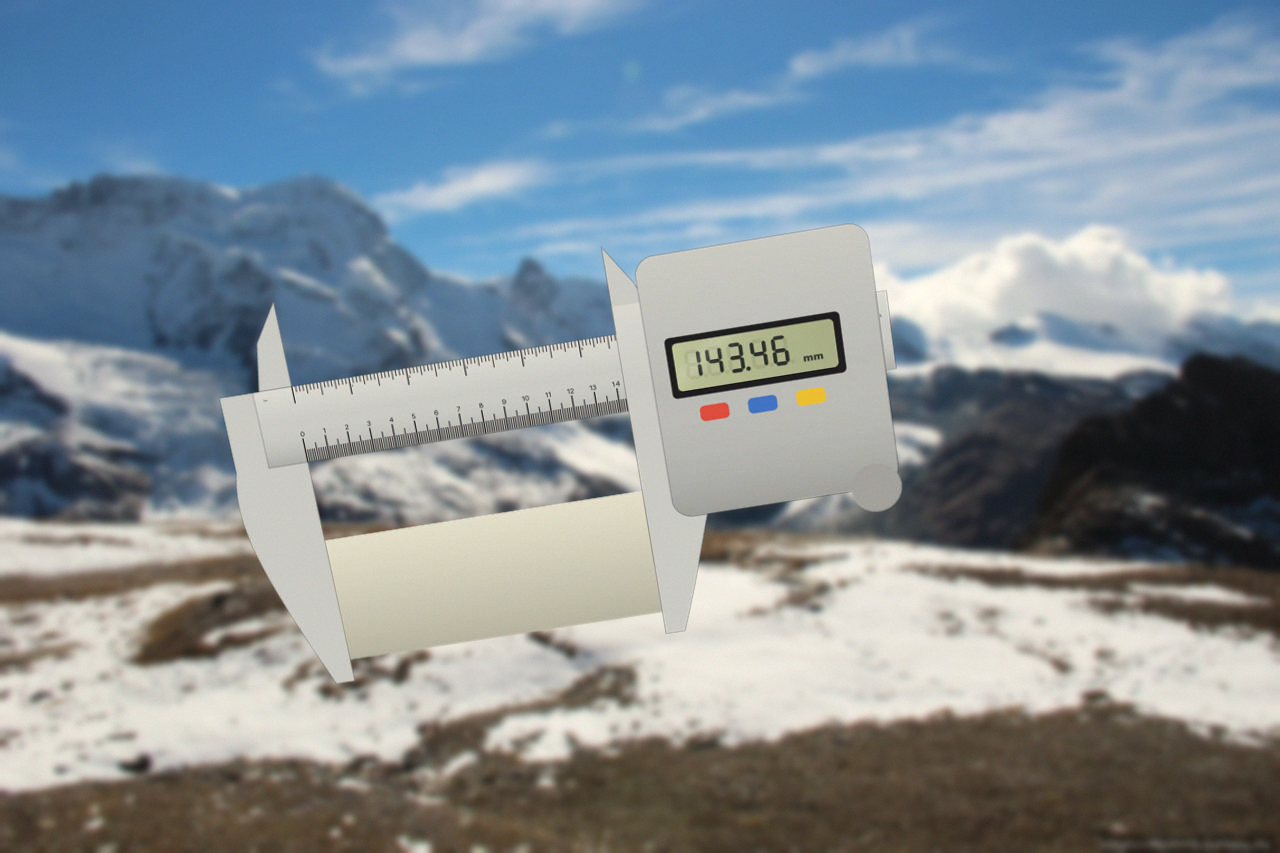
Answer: 143.46 (mm)
